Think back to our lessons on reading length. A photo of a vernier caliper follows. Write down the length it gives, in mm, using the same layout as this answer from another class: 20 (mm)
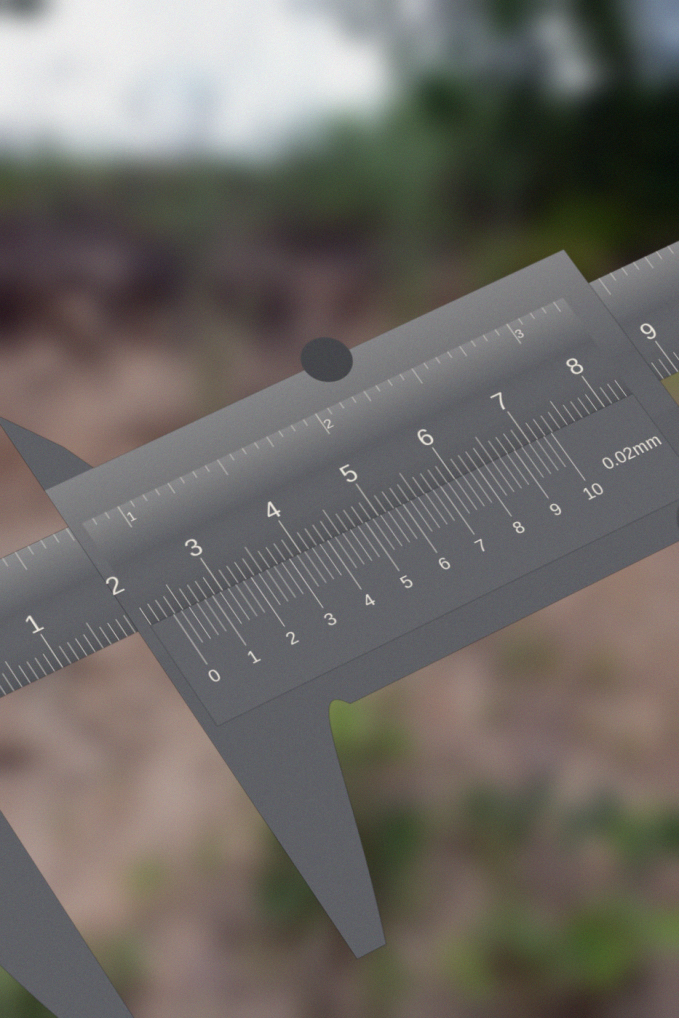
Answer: 23.8 (mm)
